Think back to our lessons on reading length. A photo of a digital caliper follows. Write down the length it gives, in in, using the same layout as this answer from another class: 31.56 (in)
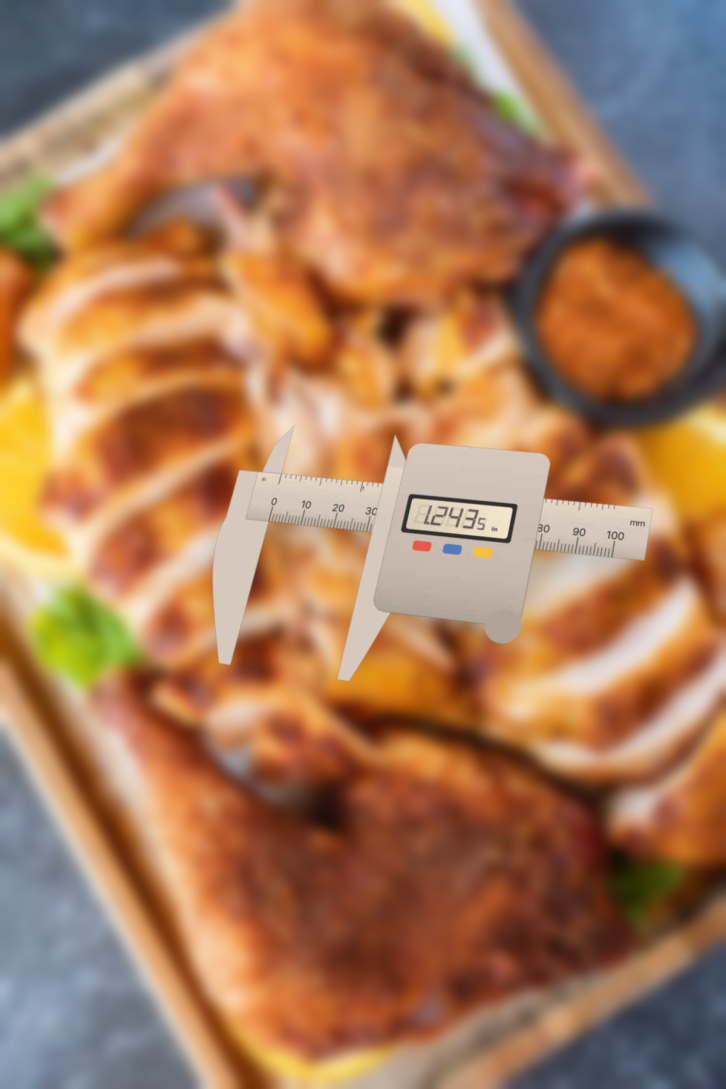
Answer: 1.2435 (in)
